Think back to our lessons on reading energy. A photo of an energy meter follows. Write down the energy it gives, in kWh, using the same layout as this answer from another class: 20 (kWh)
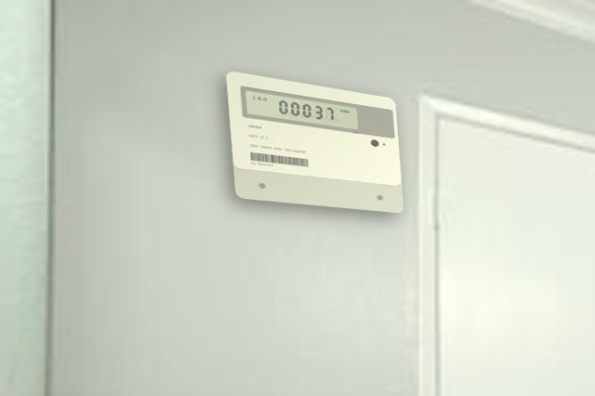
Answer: 37 (kWh)
